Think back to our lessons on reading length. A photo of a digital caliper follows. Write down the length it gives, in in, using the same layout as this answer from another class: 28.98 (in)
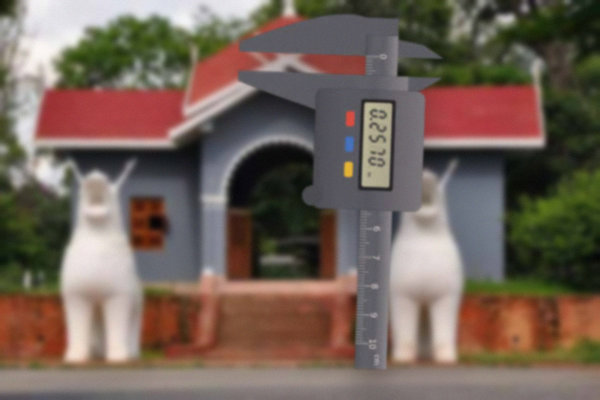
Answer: 0.2570 (in)
